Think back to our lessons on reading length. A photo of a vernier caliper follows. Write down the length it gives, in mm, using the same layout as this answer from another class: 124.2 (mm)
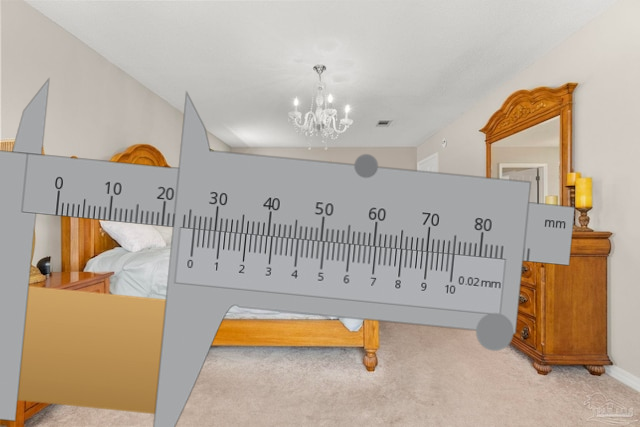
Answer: 26.0 (mm)
